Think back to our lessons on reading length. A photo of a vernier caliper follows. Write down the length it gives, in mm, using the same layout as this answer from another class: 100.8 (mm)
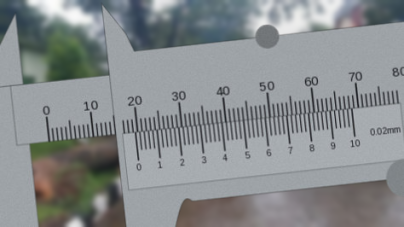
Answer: 19.5 (mm)
